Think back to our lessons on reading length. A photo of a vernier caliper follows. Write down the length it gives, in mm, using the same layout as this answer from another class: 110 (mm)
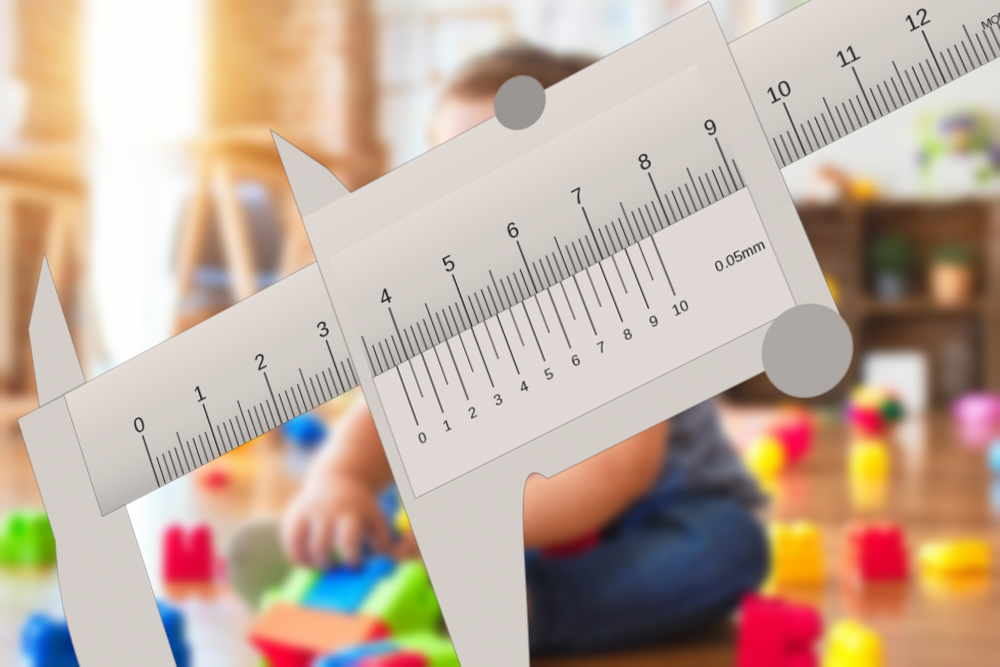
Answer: 38.2 (mm)
